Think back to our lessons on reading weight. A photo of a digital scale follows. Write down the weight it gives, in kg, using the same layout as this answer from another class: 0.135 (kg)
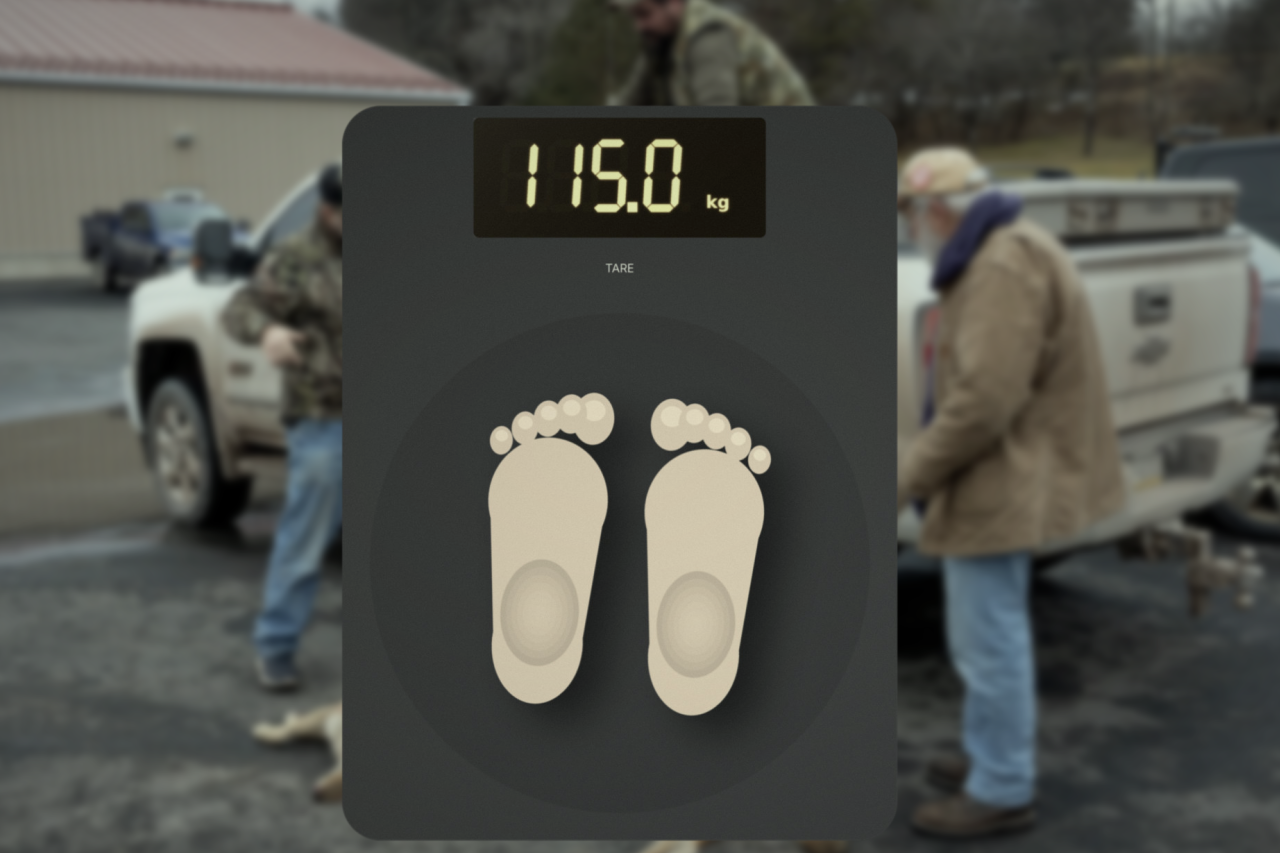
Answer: 115.0 (kg)
